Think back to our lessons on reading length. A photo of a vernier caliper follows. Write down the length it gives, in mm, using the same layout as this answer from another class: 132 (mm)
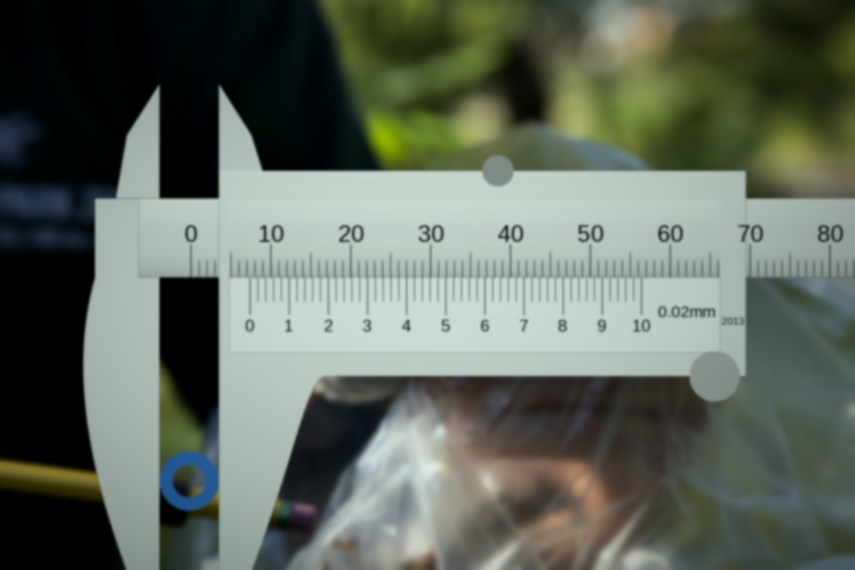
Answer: 7.4 (mm)
